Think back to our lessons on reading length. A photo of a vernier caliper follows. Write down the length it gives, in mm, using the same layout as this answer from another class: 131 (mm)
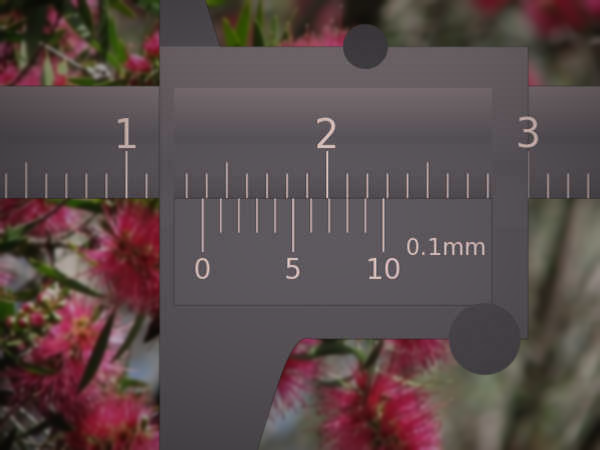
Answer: 13.8 (mm)
